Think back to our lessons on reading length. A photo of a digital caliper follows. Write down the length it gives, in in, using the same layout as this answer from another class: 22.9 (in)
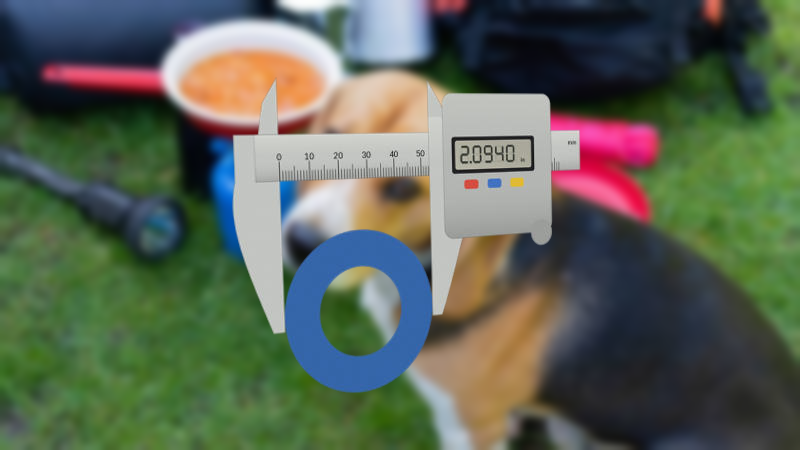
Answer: 2.0940 (in)
